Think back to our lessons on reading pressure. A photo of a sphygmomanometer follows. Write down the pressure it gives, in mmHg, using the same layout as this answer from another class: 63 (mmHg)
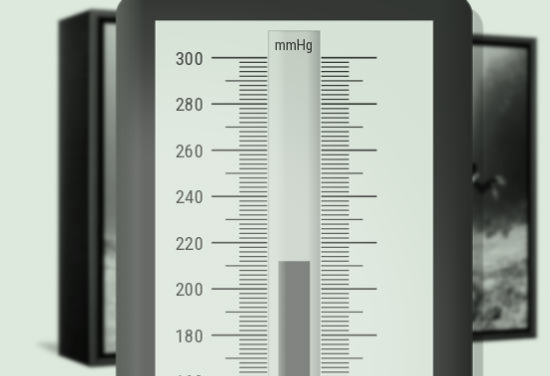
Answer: 212 (mmHg)
